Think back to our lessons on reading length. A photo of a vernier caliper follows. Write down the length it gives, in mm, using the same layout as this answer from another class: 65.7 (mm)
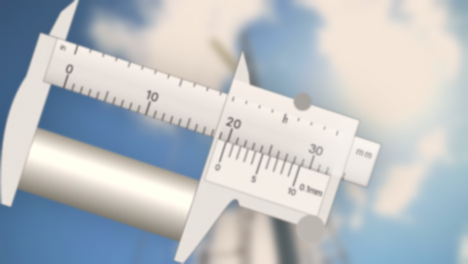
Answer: 19.8 (mm)
